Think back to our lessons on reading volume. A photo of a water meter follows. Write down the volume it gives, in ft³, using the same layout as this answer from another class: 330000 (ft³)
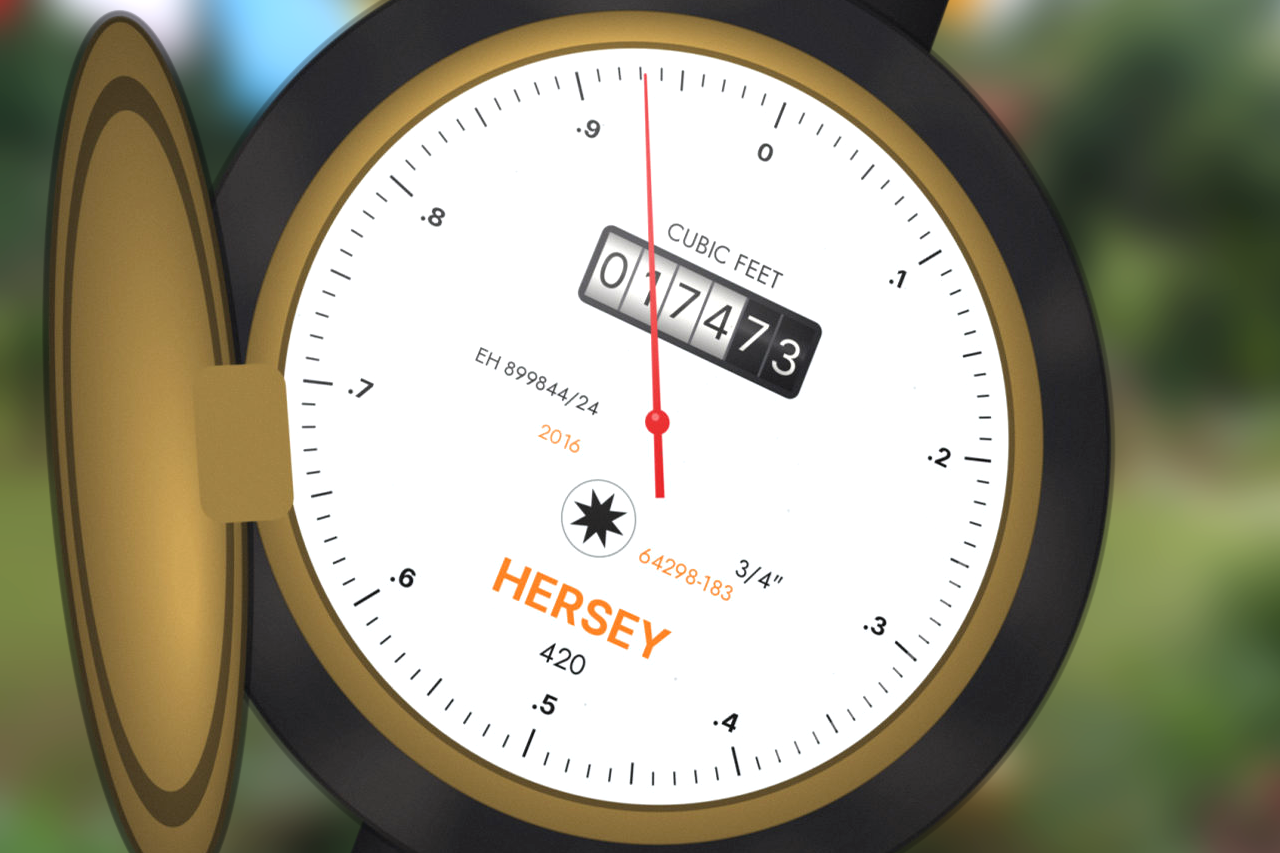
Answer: 17472.93 (ft³)
